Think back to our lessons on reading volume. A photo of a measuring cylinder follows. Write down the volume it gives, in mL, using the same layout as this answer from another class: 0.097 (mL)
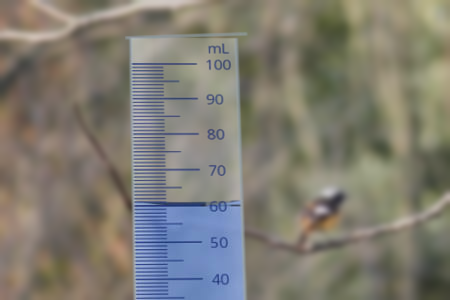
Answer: 60 (mL)
